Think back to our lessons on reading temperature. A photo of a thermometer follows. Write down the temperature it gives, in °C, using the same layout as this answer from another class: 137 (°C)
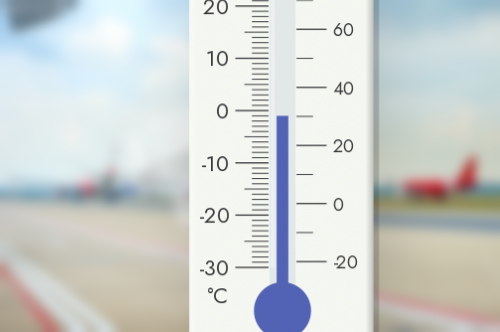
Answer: -1 (°C)
